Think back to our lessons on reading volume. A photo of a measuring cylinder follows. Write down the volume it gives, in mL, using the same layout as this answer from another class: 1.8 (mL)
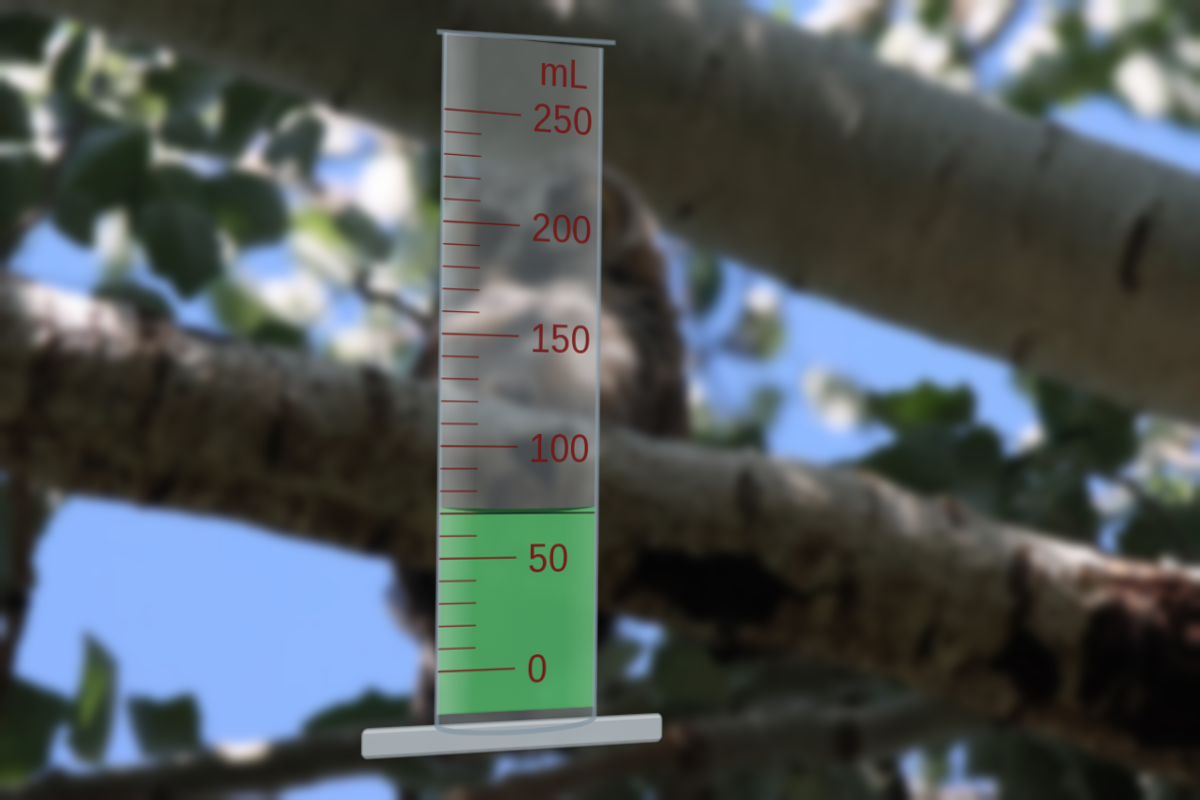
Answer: 70 (mL)
